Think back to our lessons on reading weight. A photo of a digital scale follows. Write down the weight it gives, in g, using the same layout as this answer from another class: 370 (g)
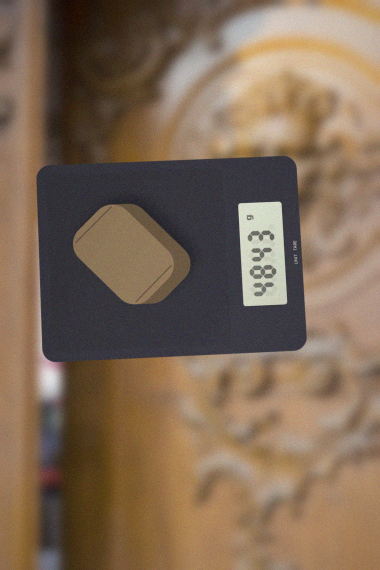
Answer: 4843 (g)
